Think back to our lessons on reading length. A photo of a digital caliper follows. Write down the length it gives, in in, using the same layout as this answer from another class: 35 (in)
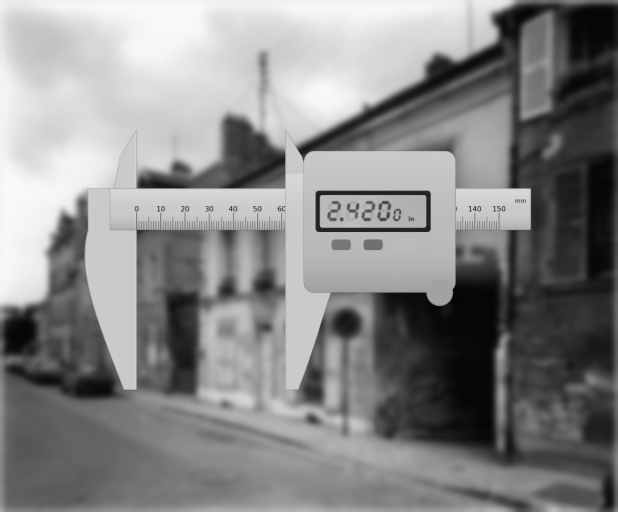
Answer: 2.4200 (in)
